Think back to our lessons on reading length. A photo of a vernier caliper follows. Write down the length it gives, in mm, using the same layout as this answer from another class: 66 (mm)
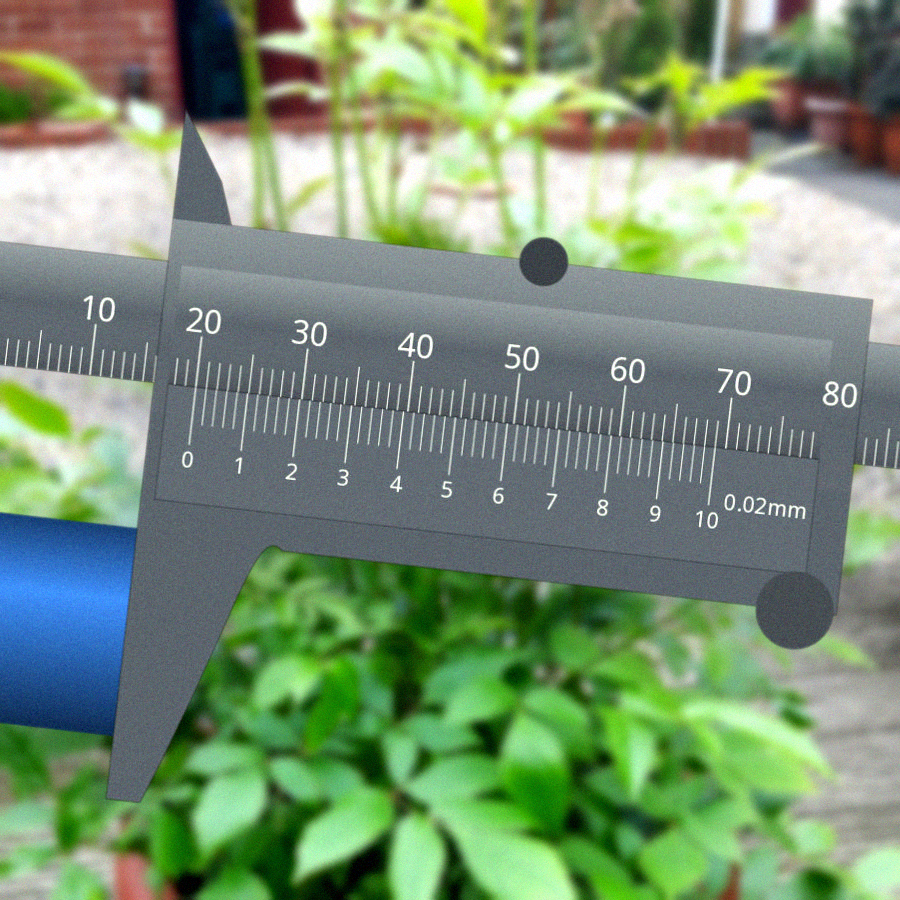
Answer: 20.0 (mm)
